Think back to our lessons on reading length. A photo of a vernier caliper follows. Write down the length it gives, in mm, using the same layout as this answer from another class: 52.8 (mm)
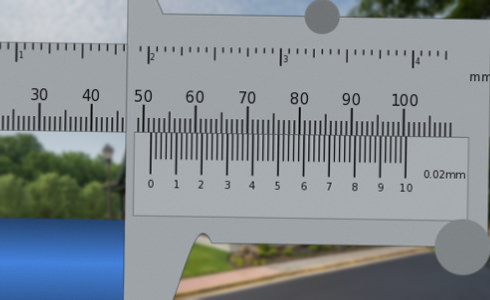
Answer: 51.5 (mm)
